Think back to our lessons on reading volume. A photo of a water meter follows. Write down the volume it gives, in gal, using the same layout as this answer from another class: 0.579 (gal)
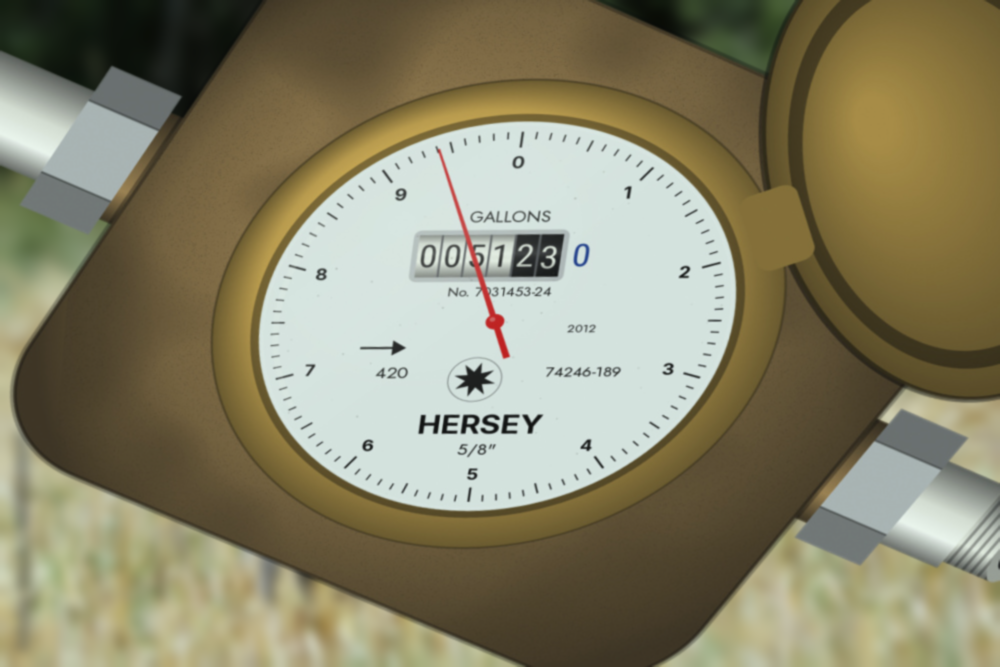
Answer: 51229.4 (gal)
